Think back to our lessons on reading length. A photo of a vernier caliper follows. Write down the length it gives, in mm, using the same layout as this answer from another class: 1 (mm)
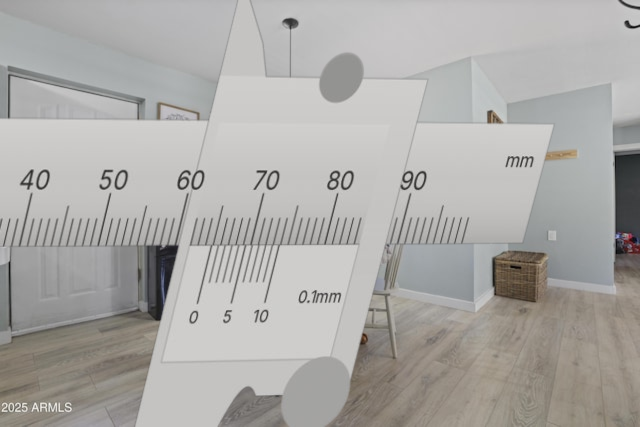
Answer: 64.8 (mm)
